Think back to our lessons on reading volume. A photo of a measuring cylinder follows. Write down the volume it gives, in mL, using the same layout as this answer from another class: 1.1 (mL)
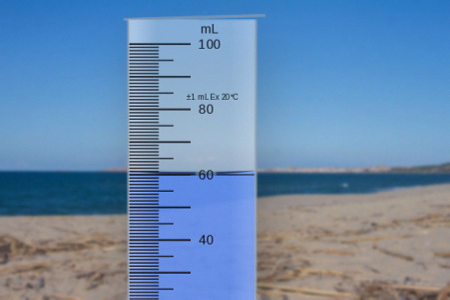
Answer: 60 (mL)
